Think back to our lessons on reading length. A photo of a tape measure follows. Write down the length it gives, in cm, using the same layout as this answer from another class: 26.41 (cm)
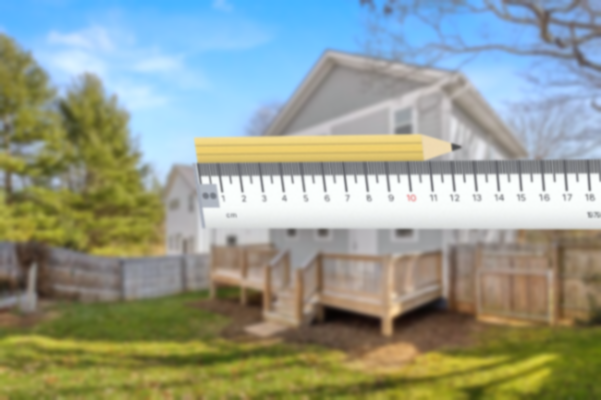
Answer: 12.5 (cm)
